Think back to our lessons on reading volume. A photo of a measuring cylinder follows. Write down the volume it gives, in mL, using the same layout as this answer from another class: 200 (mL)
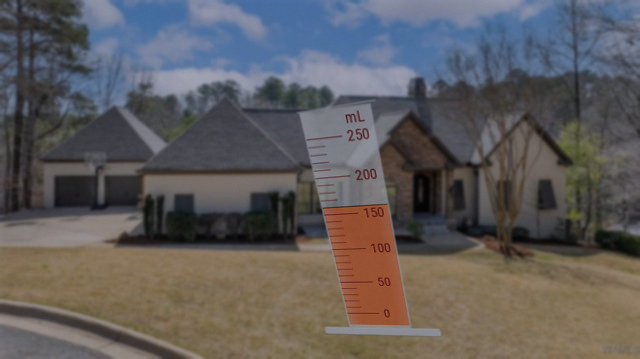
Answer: 160 (mL)
